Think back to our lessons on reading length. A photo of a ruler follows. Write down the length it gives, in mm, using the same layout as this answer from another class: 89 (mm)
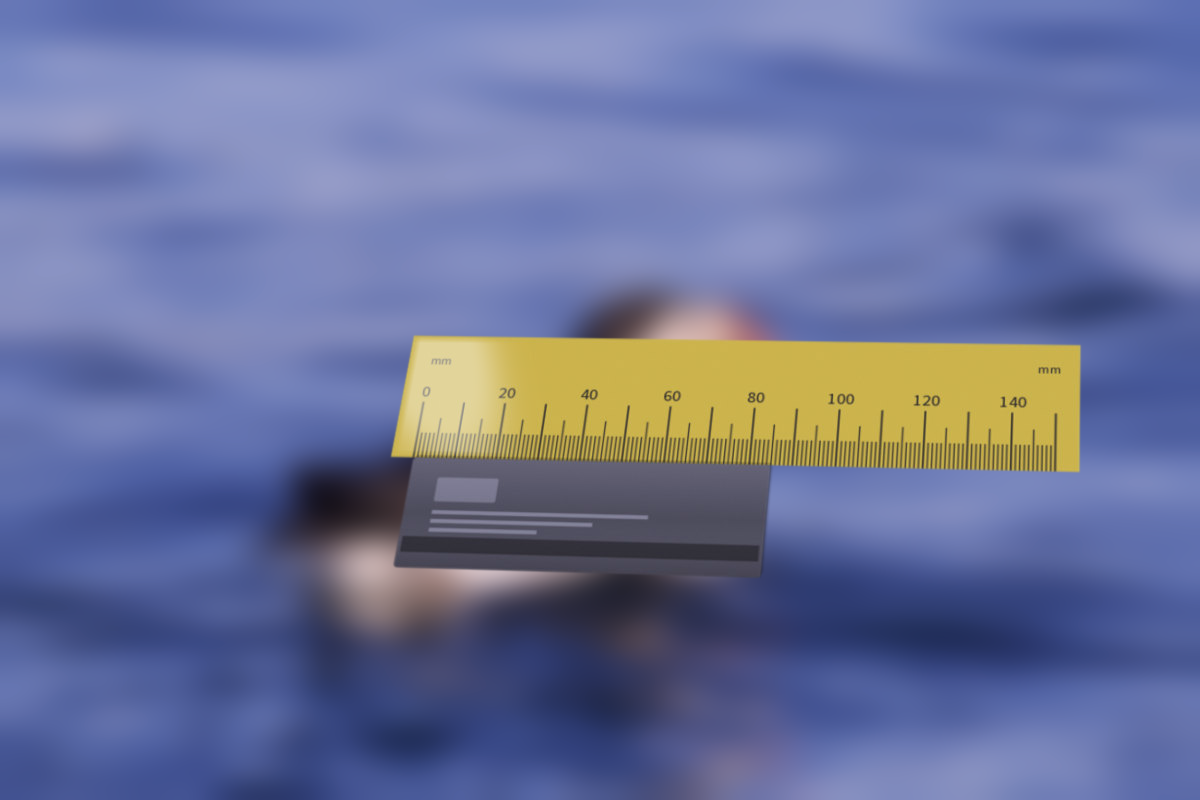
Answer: 85 (mm)
